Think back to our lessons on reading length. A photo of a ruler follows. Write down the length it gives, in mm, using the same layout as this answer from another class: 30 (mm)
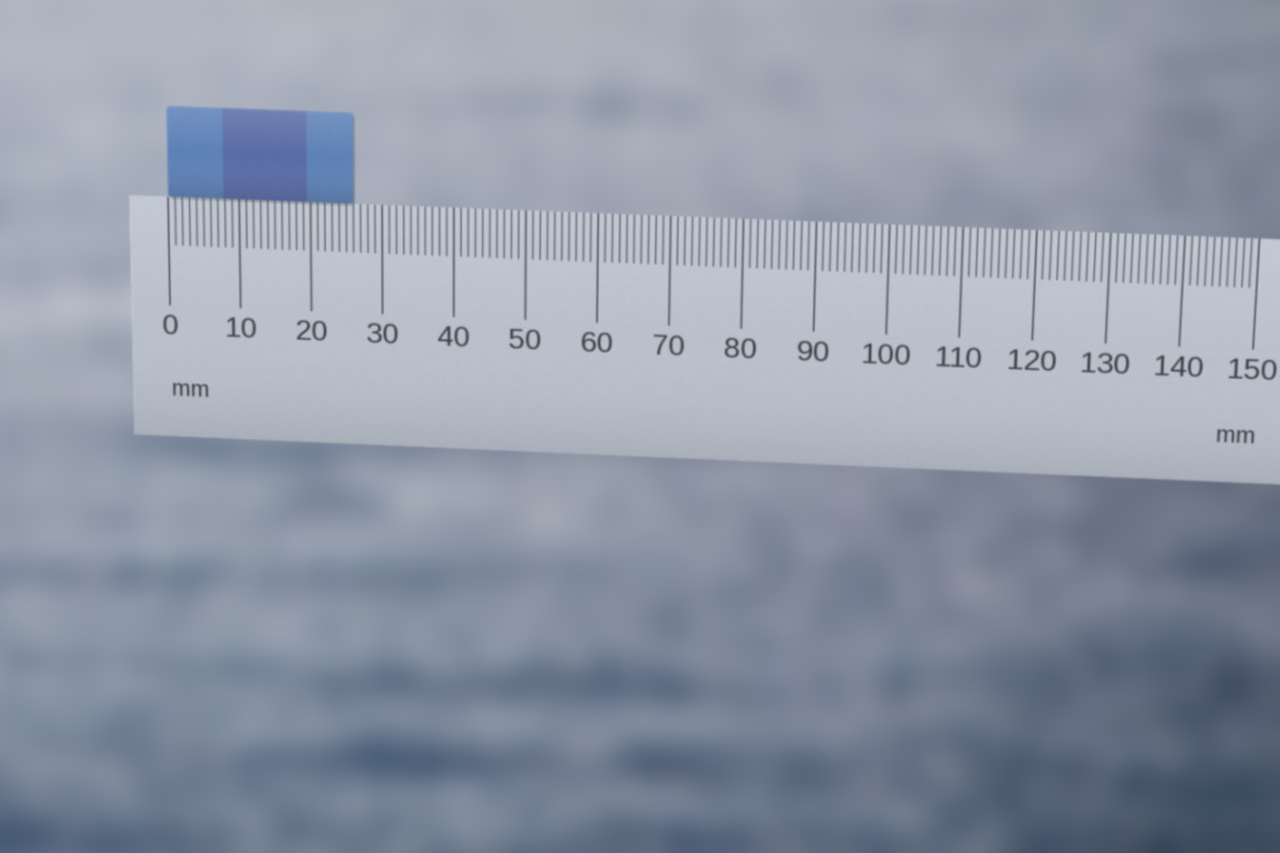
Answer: 26 (mm)
